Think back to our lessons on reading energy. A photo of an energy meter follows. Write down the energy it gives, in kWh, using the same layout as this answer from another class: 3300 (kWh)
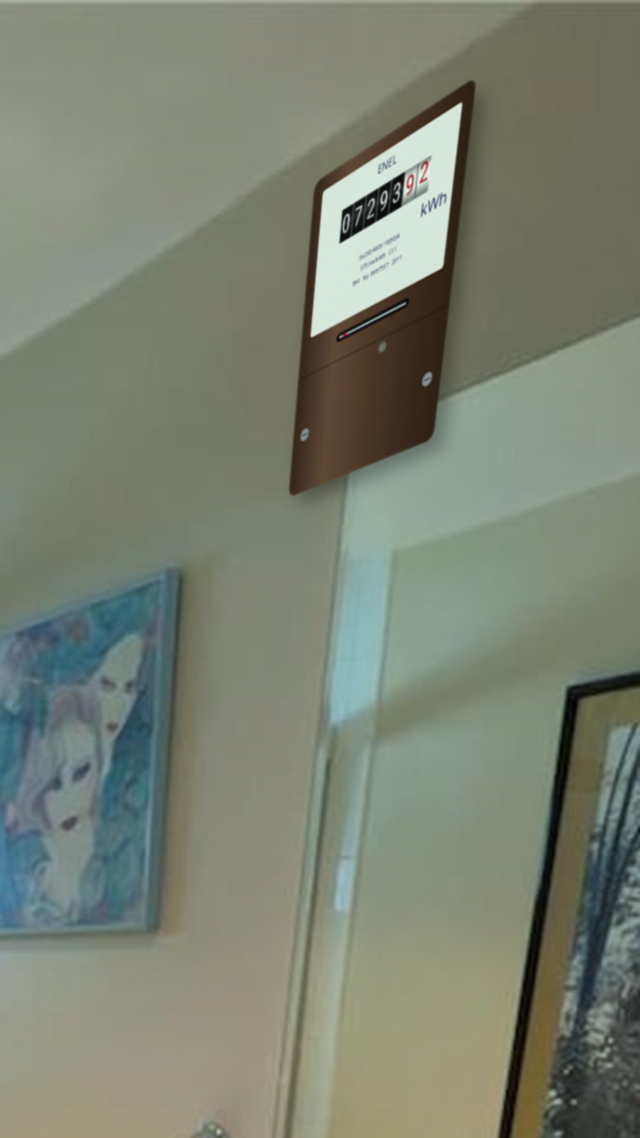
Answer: 7293.92 (kWh)
